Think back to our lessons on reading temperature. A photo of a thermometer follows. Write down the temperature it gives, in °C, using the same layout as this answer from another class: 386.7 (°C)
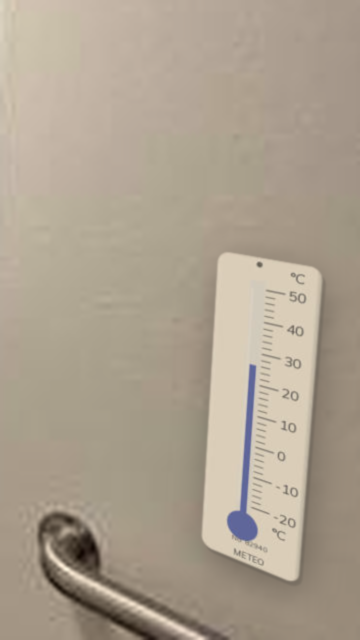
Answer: 26 (°C)
